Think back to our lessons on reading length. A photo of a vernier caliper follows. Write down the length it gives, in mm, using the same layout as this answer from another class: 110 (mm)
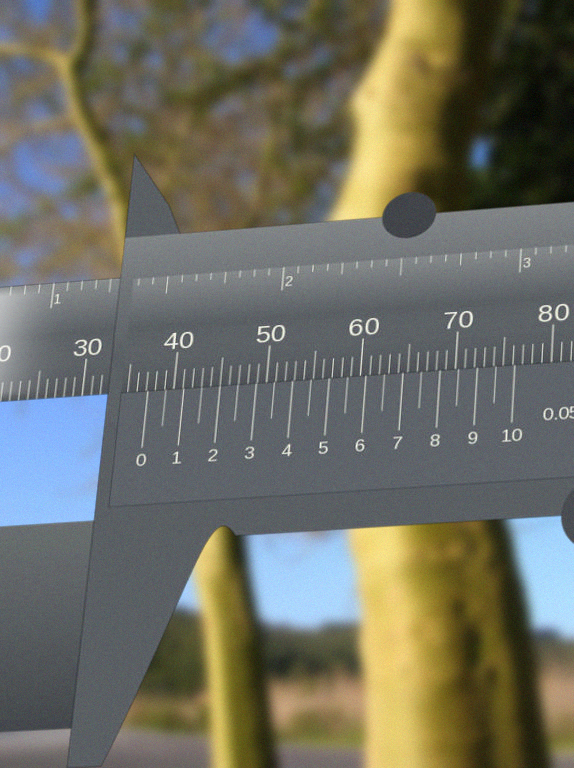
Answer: 37.2 (mm)
